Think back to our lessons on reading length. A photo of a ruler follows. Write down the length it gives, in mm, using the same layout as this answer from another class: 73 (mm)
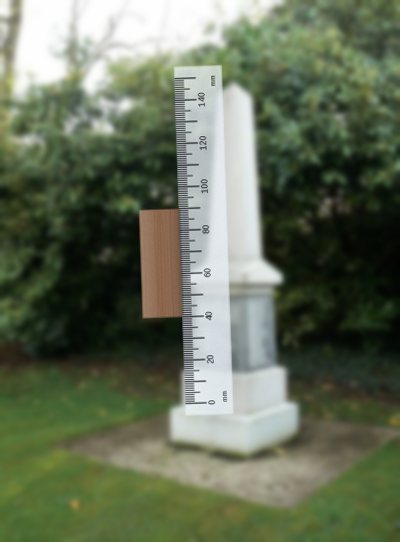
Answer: 50 (mm)
